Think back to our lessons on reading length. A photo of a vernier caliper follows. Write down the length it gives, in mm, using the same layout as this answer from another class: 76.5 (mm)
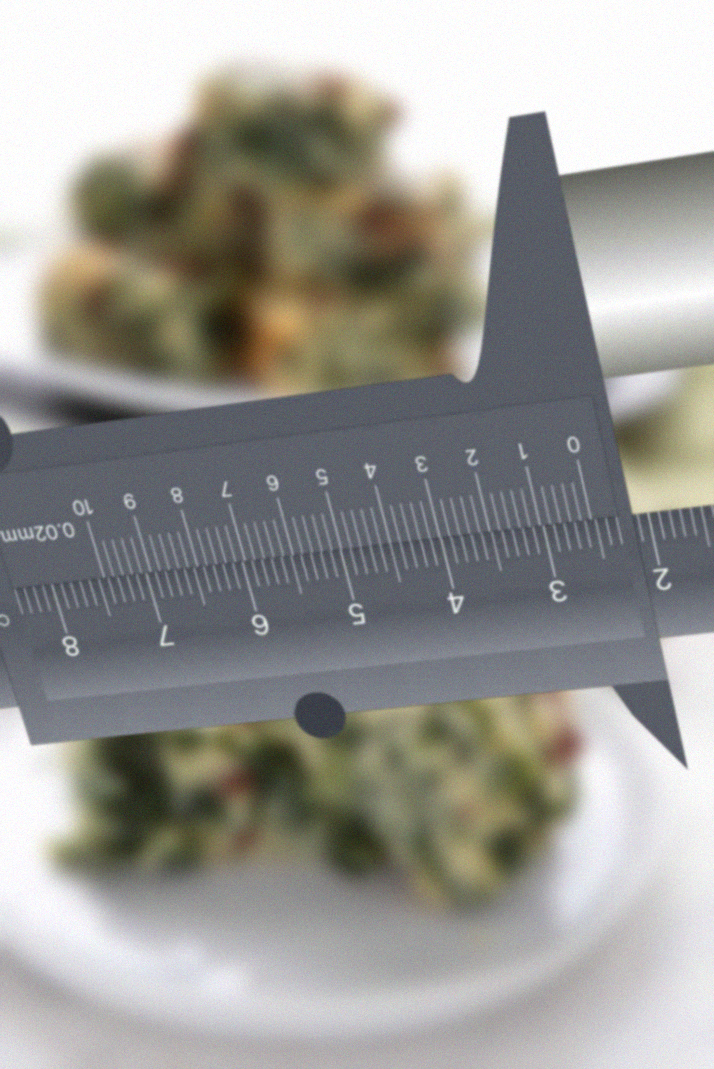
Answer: 25.4 (mm)
